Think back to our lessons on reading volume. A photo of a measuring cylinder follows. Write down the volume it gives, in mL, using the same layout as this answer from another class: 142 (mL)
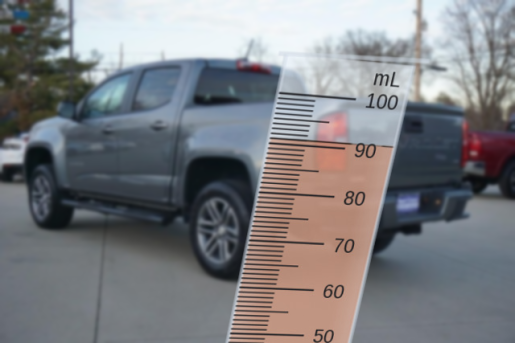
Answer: 91 (mL)
